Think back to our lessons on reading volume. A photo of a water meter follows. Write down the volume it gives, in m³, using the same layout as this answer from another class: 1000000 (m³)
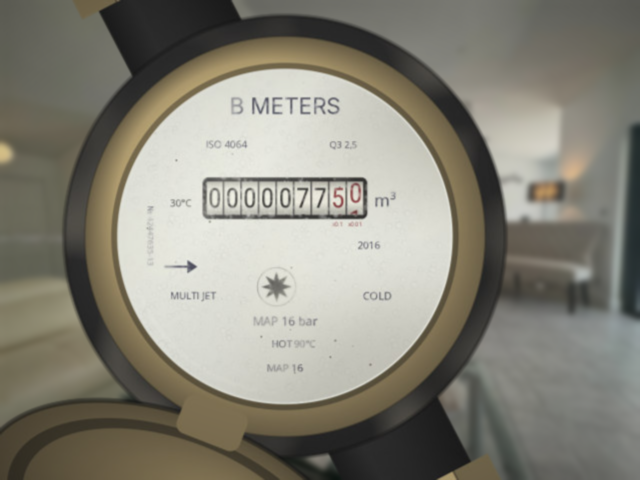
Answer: 77.50 (m³)
